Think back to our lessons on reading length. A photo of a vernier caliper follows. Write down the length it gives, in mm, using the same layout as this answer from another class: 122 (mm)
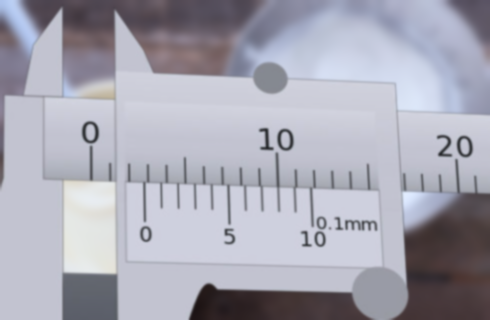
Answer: 2.8 (mm)
